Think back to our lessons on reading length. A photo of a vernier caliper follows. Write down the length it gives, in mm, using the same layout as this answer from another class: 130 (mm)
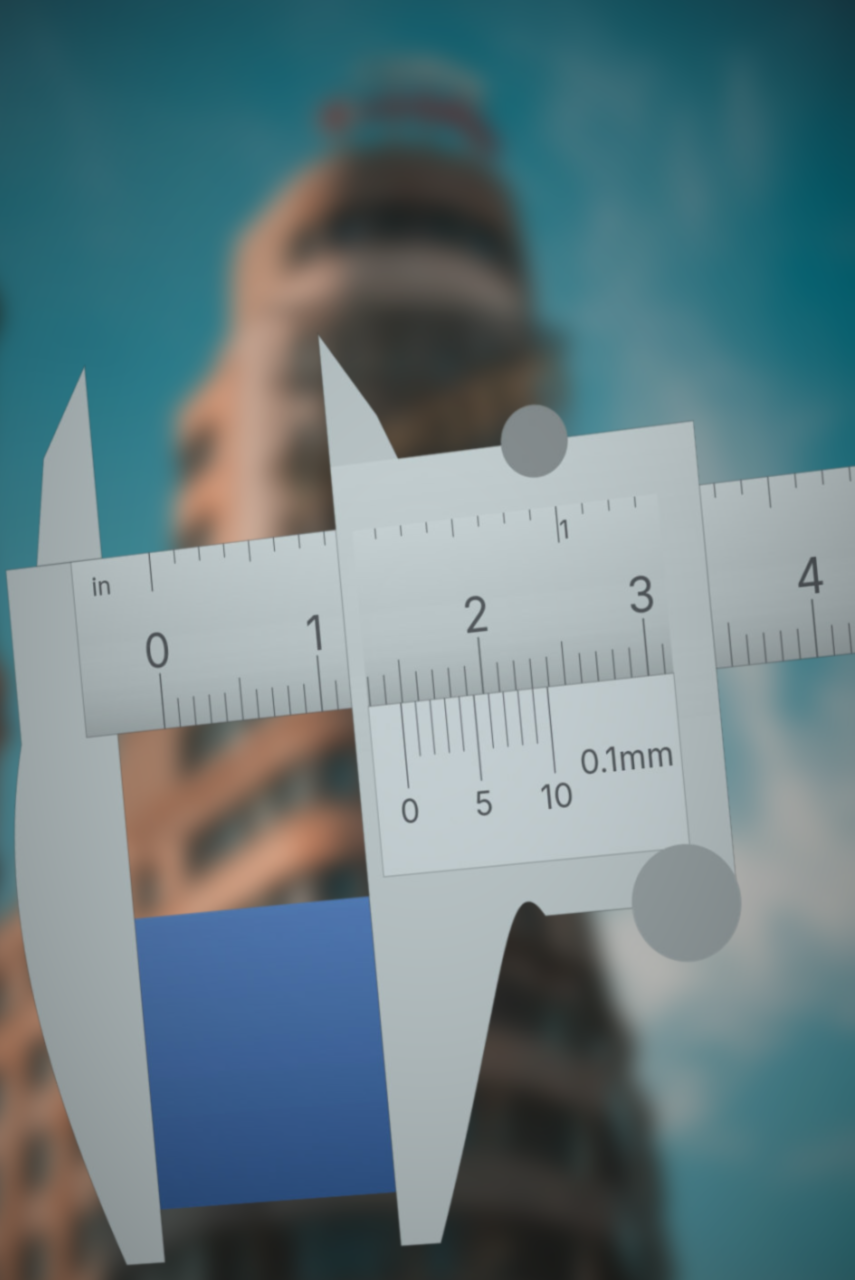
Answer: 14.9 (mm)
